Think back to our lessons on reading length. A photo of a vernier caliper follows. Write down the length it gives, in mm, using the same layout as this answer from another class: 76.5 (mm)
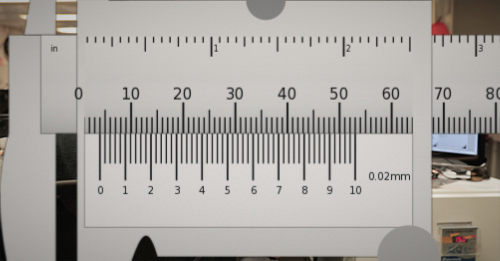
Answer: 4.0 (mm)
